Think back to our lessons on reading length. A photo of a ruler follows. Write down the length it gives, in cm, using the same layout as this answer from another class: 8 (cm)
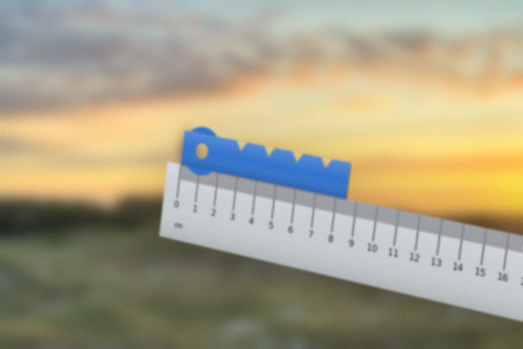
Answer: 8.5 (cm)
